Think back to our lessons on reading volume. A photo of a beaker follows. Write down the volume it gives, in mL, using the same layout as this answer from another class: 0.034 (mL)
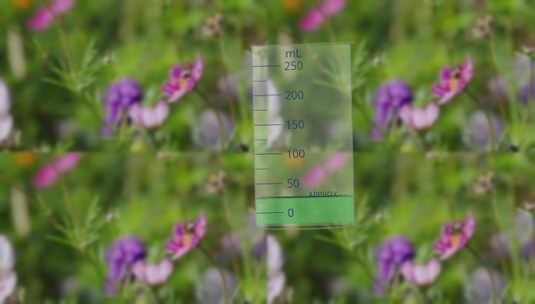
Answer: 25 (mL)
